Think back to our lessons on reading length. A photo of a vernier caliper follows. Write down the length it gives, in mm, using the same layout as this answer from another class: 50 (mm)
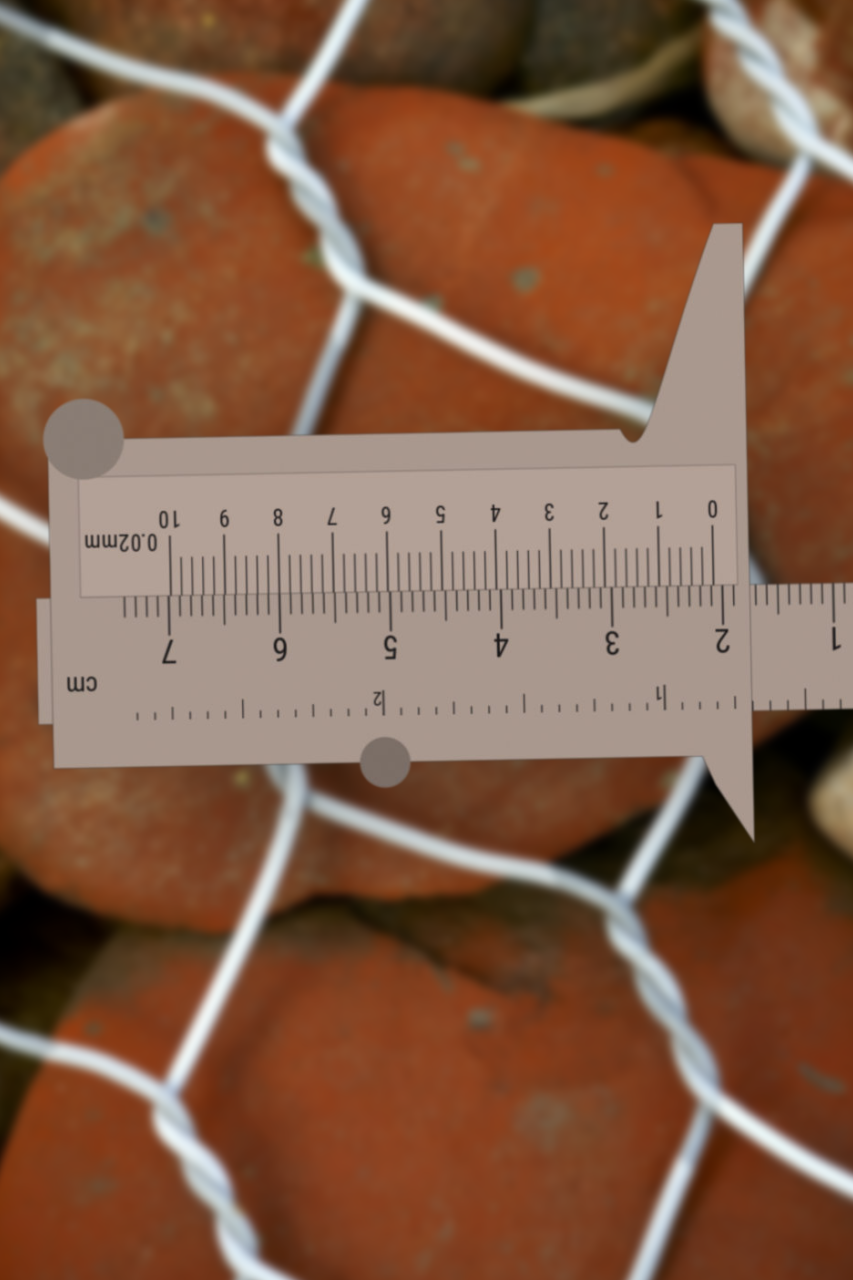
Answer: 20.8 (mm)
